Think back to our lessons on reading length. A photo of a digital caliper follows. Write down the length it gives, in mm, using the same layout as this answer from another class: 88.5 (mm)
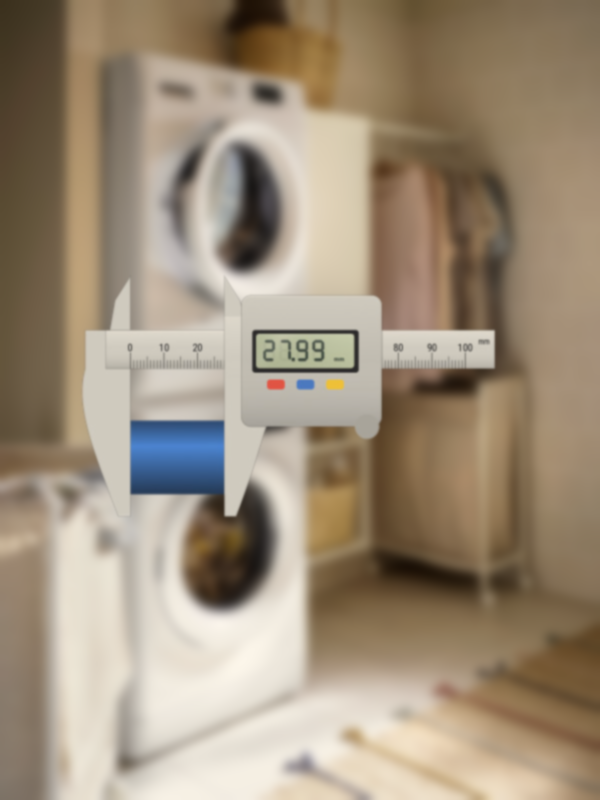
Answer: 27.99 (mm)
